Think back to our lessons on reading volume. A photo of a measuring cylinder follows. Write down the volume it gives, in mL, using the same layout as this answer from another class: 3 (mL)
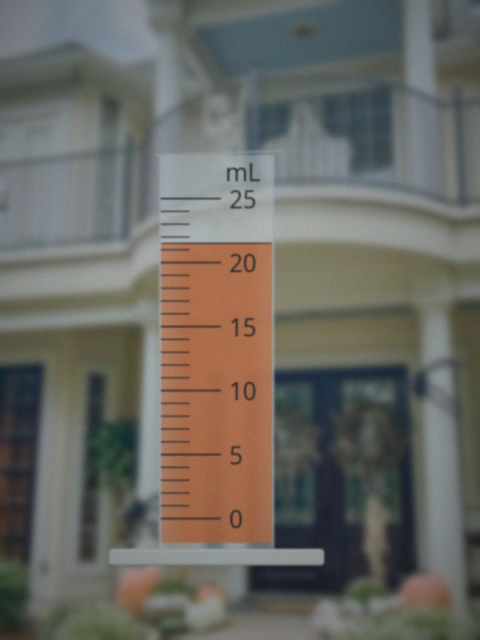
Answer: 21.5 (mL)
